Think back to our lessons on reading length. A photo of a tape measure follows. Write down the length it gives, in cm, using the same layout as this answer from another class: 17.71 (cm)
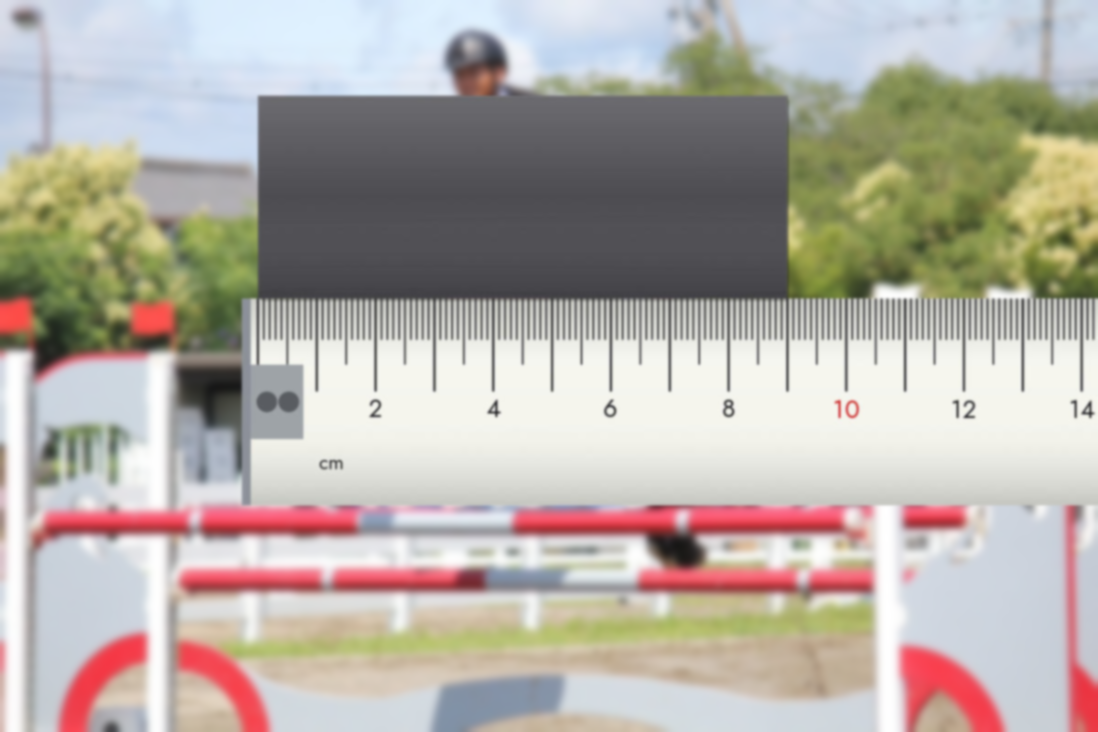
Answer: 9 (cm)
